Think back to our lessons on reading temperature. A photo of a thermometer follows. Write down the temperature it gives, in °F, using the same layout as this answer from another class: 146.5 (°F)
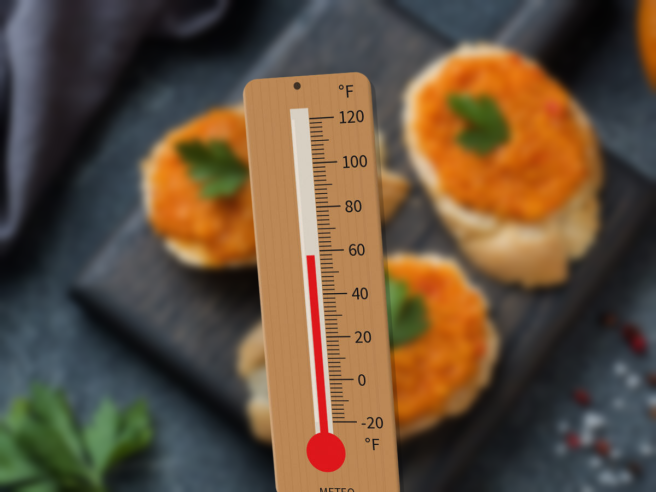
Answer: 58 (°F)
